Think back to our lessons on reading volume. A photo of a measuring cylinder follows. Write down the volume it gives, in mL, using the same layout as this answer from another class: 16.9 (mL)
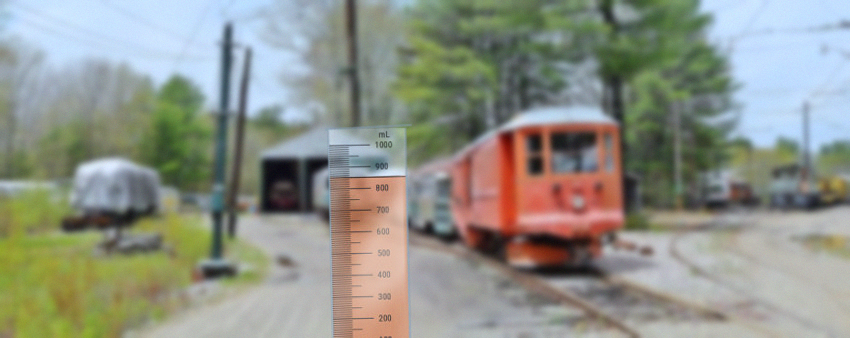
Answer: 850 (mL)
